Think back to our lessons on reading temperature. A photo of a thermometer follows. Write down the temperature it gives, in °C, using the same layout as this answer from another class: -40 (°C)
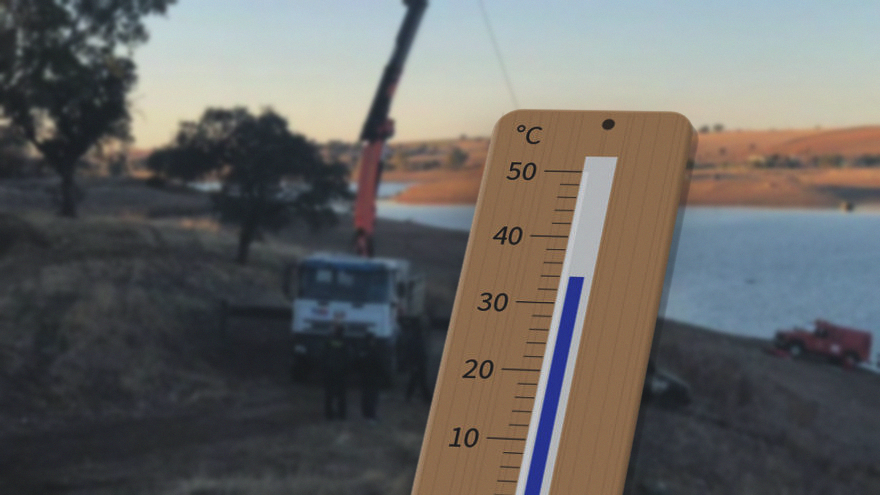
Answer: 34 (°C)
